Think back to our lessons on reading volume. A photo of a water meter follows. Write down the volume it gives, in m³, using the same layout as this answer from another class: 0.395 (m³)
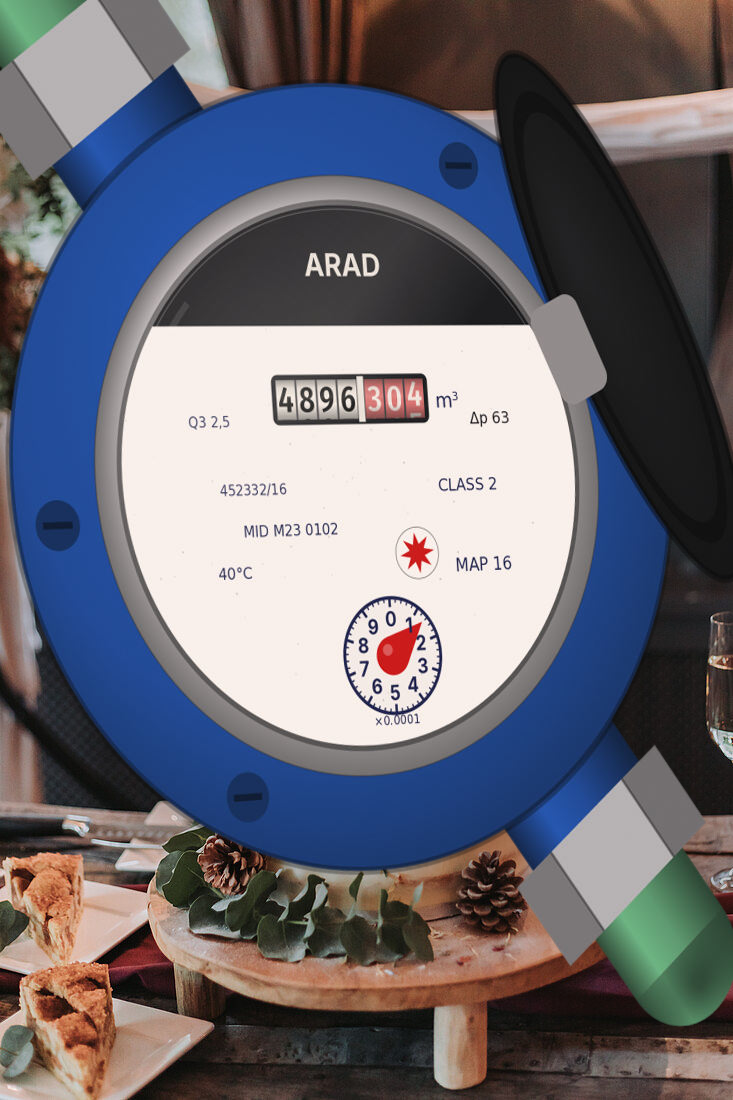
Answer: 4896.3041 (m³)
